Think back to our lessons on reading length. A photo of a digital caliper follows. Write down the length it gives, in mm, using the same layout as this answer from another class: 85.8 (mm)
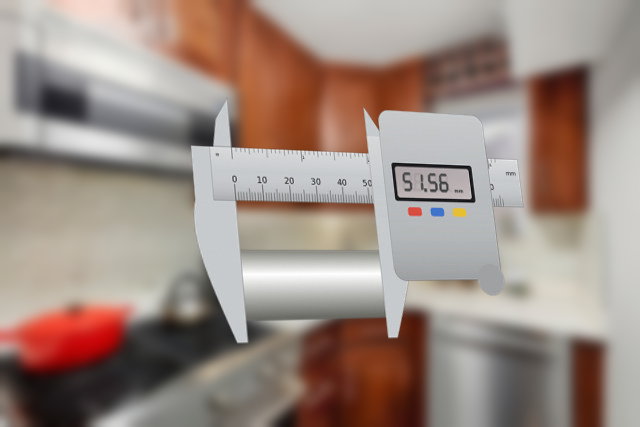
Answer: 51.56 (mm)
